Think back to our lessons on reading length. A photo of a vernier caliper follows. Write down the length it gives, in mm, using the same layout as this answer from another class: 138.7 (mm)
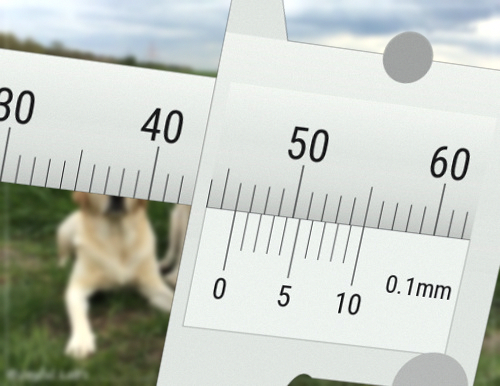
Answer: 46.0 (mm)
